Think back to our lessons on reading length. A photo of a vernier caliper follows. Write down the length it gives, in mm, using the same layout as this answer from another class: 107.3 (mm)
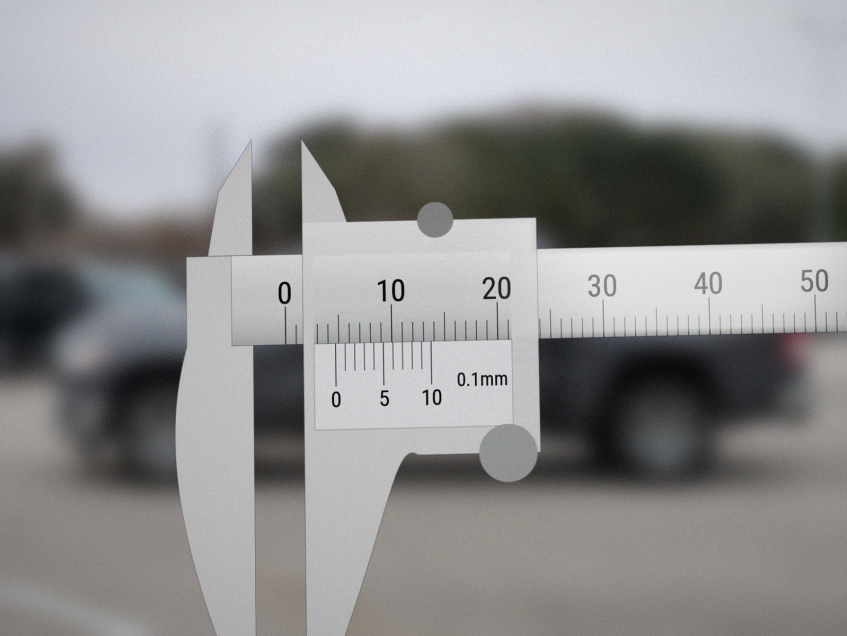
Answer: 4.7 (mm)
